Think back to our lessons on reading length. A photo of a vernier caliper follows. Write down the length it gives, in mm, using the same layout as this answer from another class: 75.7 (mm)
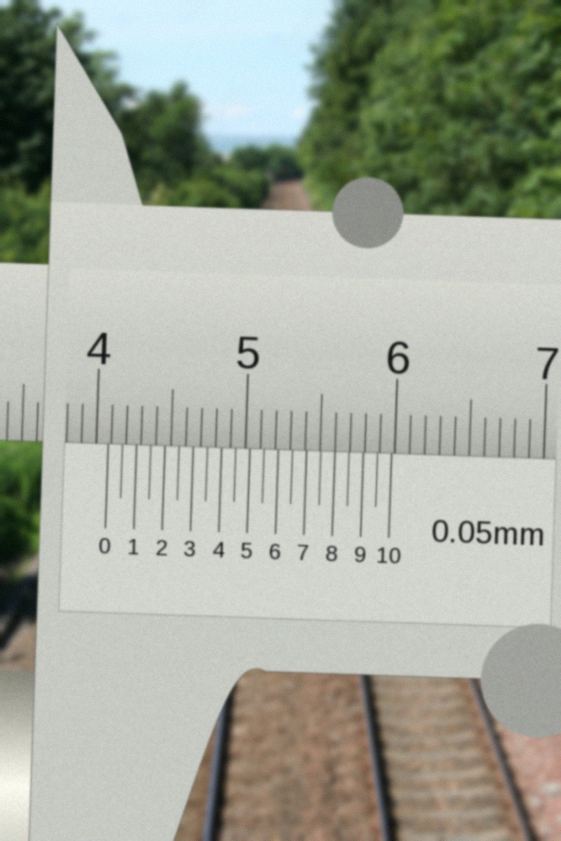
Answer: 40.8 (mm)
